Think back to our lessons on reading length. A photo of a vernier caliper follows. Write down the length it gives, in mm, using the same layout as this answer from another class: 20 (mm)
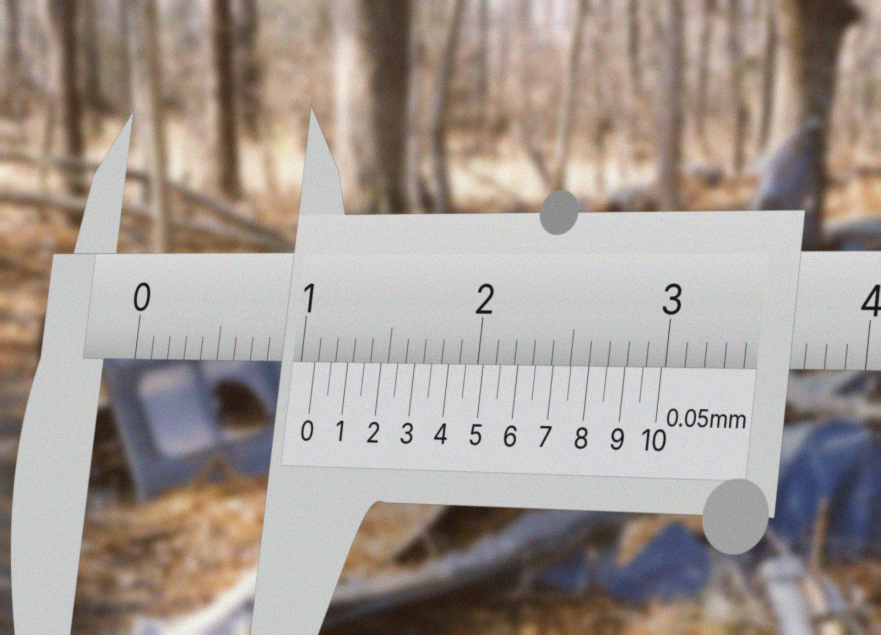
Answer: 10.8 (mm)
